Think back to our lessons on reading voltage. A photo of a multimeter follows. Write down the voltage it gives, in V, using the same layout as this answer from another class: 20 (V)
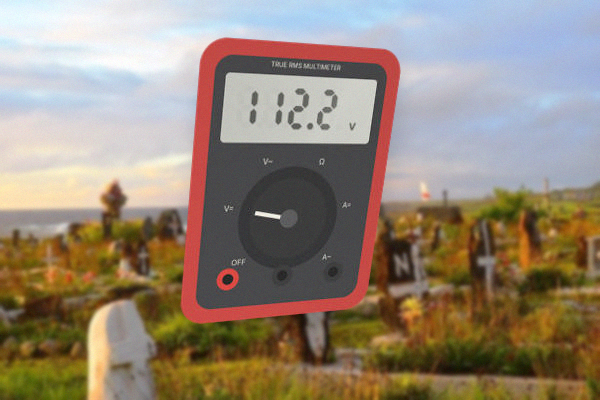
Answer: 112.2 (V)
